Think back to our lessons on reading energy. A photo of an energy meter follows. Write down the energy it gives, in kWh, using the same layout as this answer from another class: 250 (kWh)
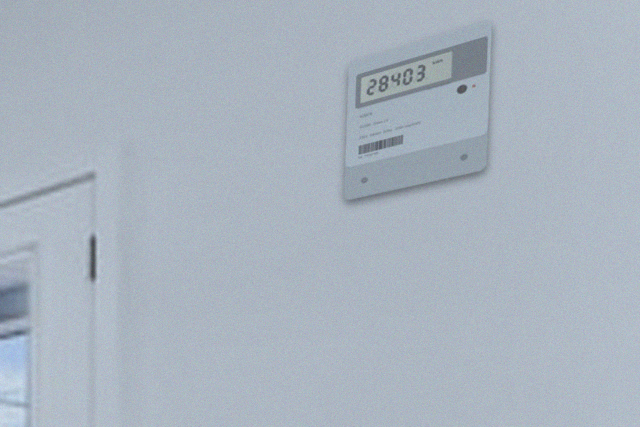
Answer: 28403 (kWh)
